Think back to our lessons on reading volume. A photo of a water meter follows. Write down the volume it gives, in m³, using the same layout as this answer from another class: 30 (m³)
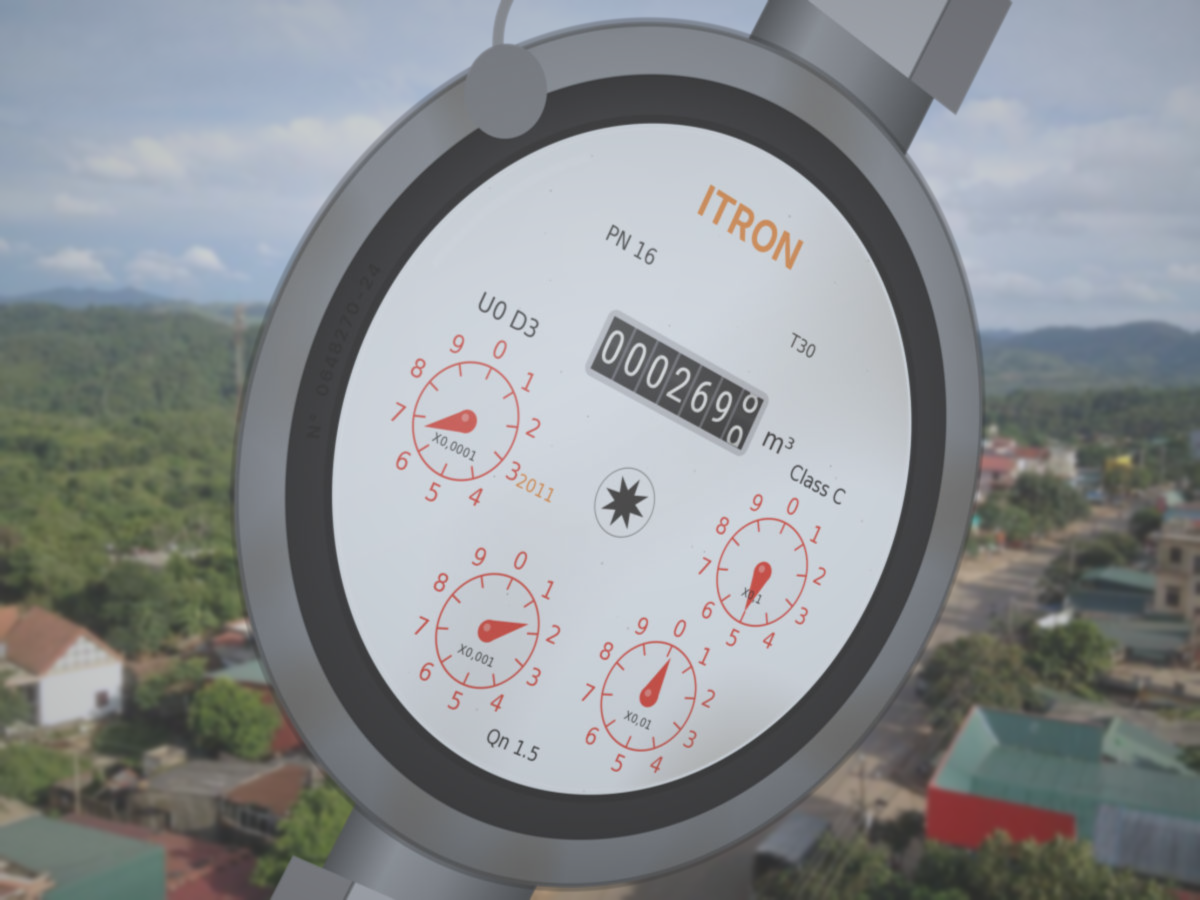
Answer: 2698.5016 (m³)
